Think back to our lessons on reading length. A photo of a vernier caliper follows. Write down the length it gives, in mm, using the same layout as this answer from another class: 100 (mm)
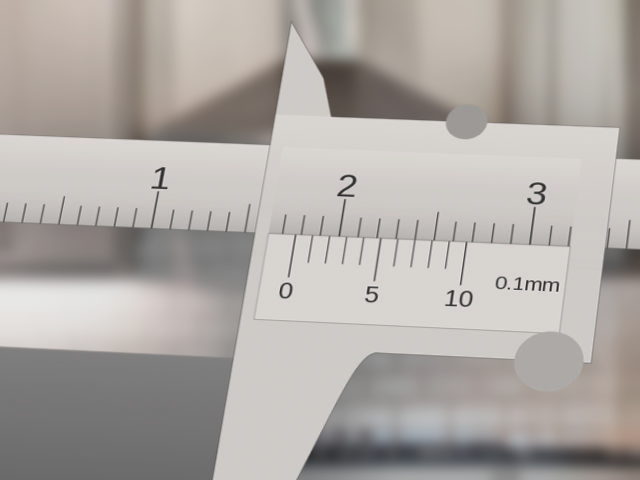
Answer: 17.7 (mm)
